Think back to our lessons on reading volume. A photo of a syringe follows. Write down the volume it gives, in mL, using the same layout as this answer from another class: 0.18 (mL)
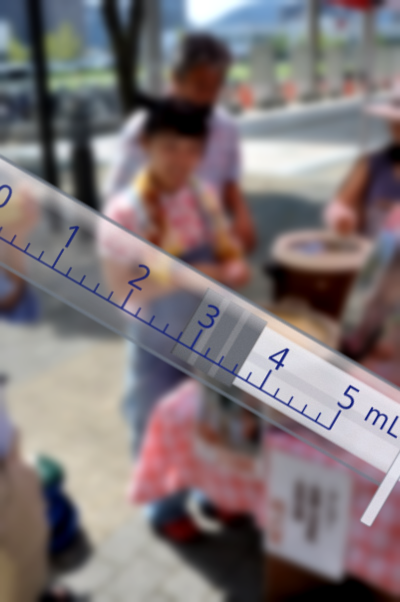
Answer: 2.8 (mL)
